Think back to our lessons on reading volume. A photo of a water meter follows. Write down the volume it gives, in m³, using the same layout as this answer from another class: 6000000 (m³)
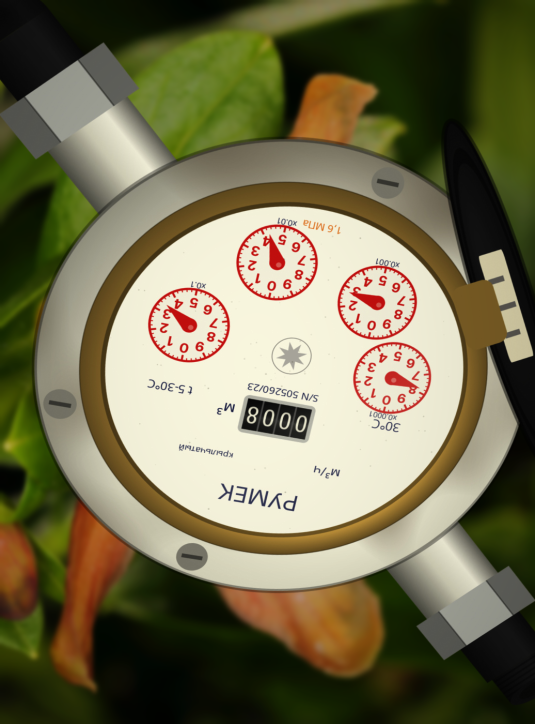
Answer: 8.3427 (m³)
